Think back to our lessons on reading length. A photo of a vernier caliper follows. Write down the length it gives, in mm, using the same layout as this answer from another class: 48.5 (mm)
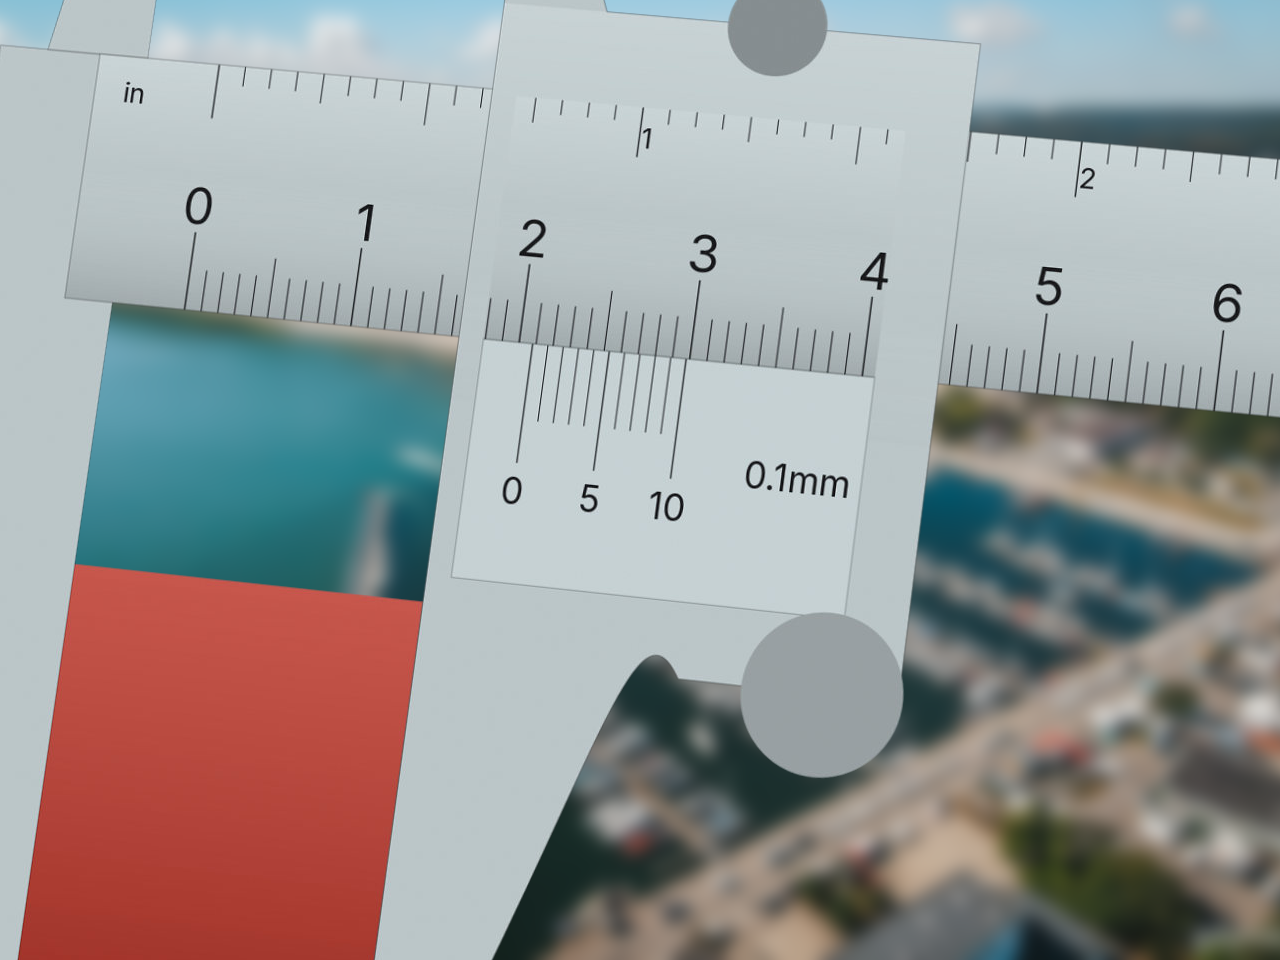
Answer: 20.8 (mm)
